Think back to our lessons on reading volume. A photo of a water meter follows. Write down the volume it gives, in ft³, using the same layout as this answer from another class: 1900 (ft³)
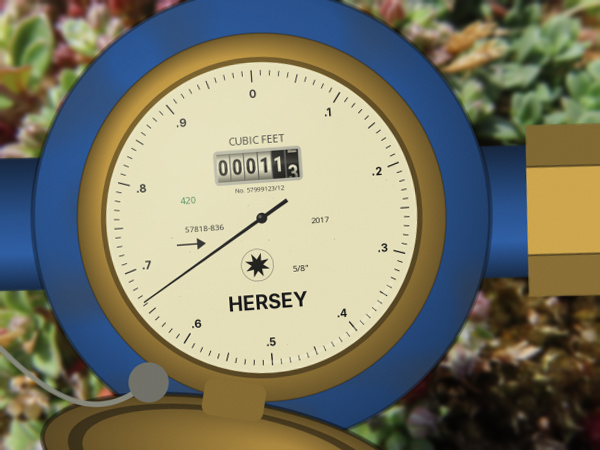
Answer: 112.66 (ft³)
